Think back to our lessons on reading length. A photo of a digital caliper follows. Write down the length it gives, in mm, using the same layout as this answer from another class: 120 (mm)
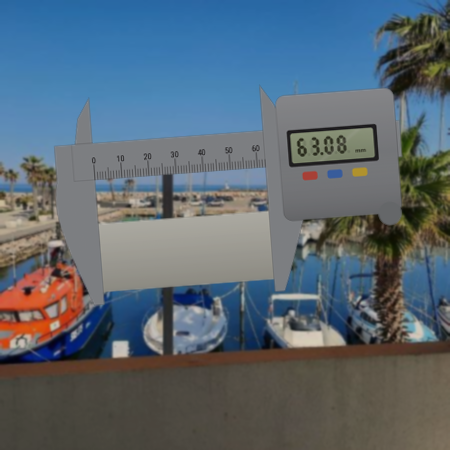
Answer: 63.08 (mm)
